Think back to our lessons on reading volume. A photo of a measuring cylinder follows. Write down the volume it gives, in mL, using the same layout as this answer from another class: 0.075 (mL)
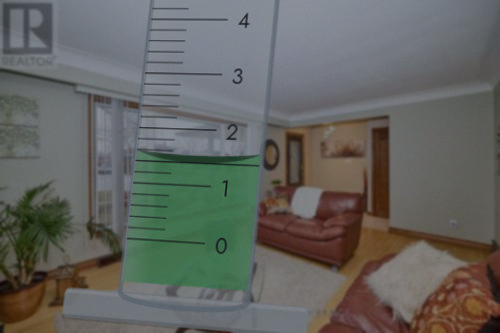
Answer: 1.4 (mL)
